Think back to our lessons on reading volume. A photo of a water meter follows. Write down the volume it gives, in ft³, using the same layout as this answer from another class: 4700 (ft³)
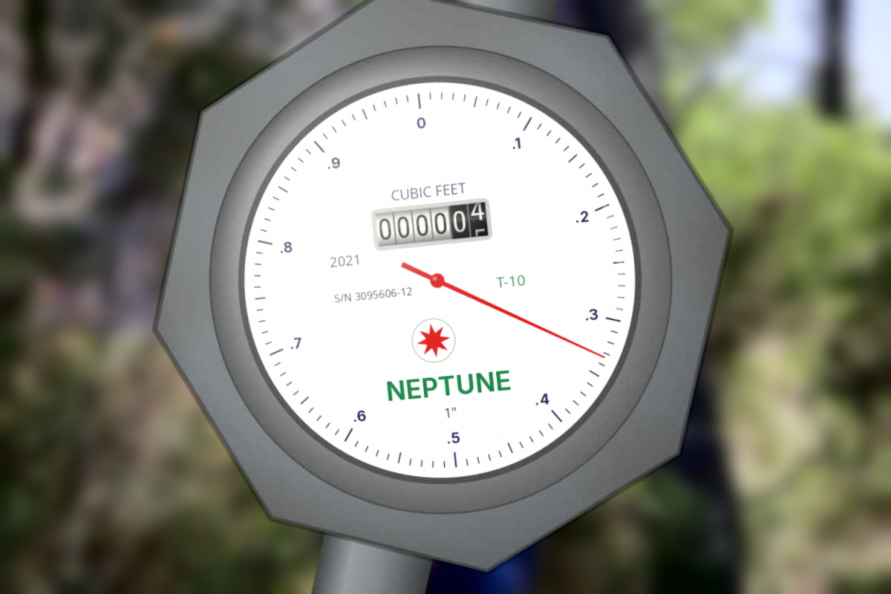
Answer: 4.33 (ft³)
